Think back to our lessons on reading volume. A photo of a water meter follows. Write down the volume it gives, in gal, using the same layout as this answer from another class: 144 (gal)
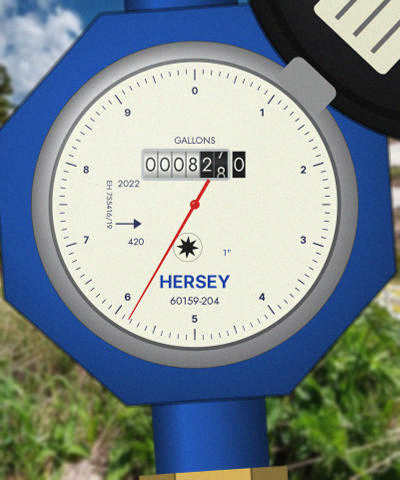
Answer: 8275.8 (gal)
